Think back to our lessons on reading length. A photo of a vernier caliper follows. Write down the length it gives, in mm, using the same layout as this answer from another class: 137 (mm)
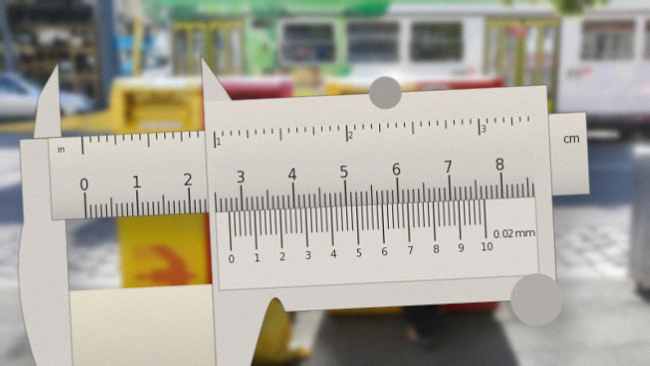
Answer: 27.5 (mm)
